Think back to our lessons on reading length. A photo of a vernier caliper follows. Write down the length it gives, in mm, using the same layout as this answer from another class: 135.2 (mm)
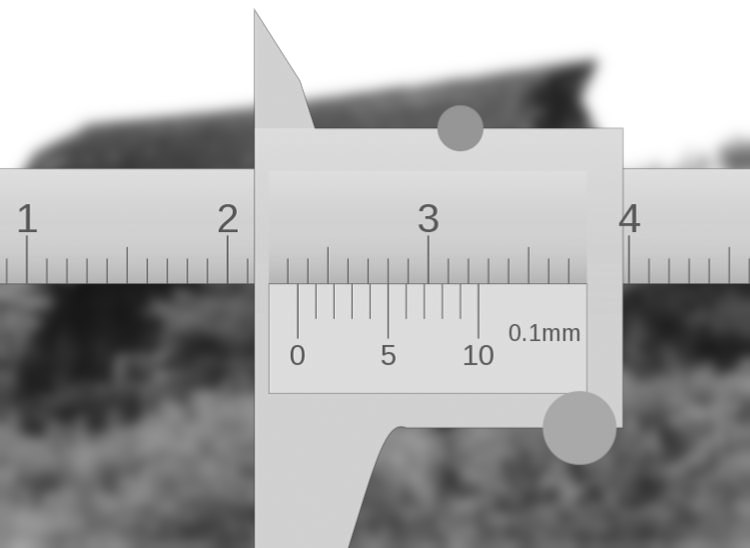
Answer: 23.5 (mm)
